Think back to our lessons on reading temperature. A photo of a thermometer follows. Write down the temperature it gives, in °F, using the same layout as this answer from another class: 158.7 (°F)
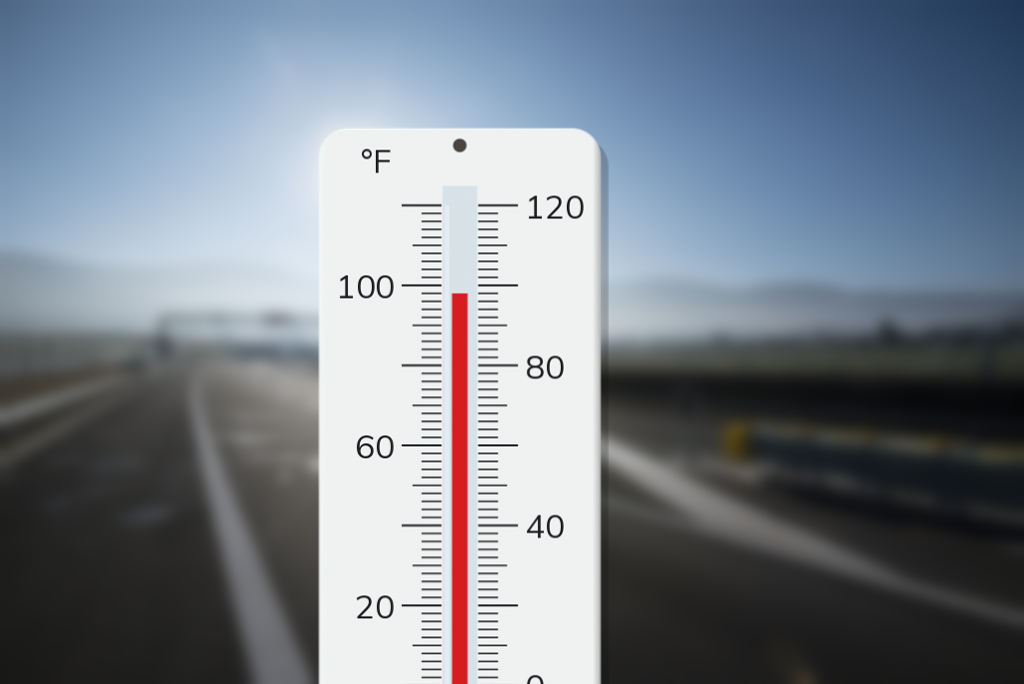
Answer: 98 (°F)
